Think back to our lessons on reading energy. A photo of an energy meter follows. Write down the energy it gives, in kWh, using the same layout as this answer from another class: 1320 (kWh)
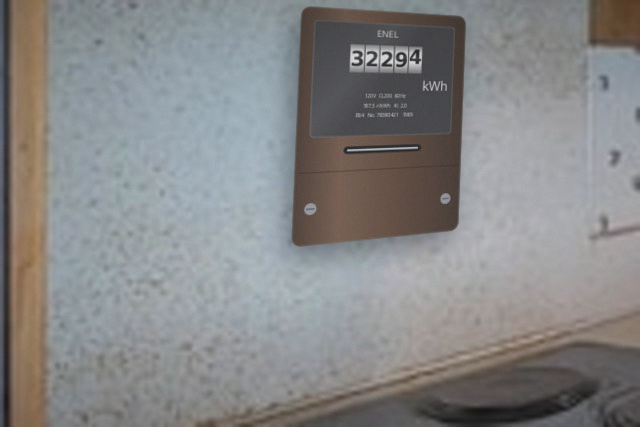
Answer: 32294 (kWh)
